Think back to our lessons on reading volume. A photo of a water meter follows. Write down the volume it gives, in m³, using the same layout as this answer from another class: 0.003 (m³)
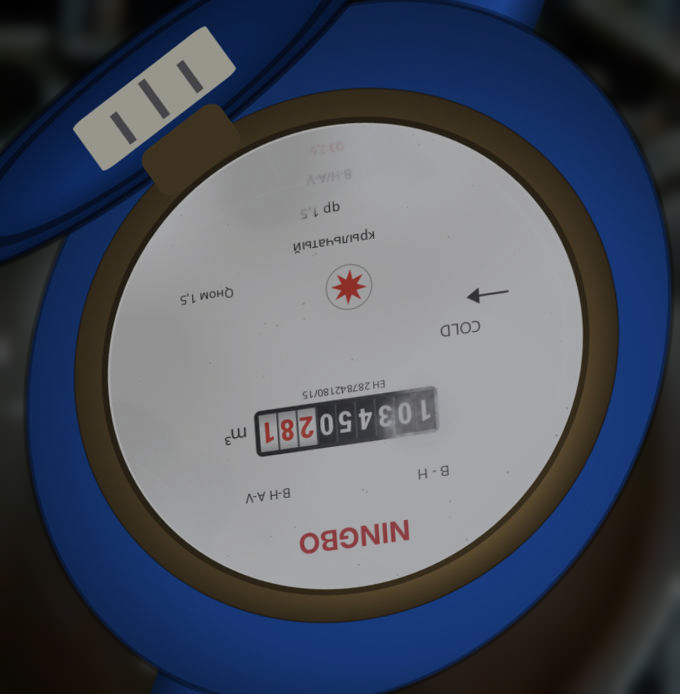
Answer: 103450.281 (m³)
